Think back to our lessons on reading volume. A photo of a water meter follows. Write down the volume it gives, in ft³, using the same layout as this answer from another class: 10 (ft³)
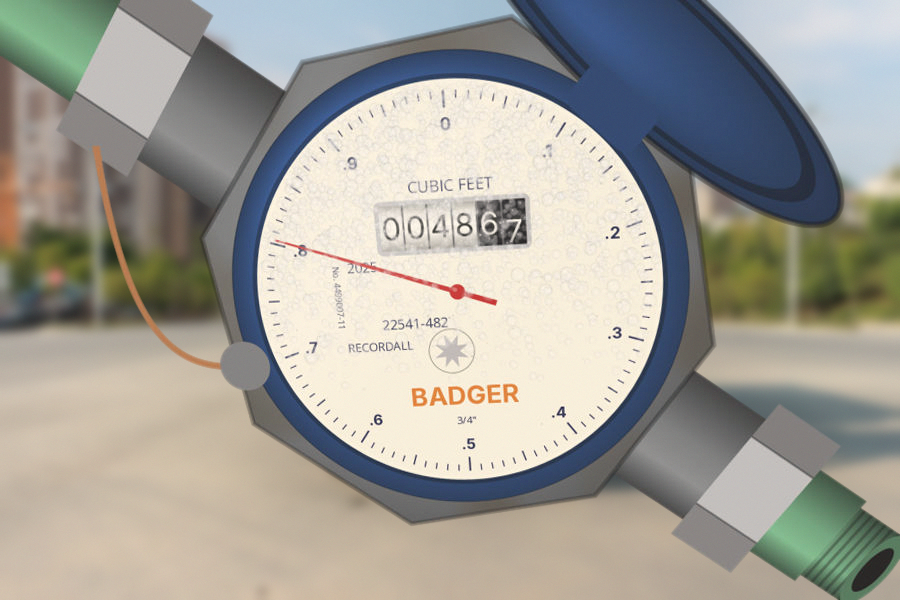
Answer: 4866.80 (ft³)
